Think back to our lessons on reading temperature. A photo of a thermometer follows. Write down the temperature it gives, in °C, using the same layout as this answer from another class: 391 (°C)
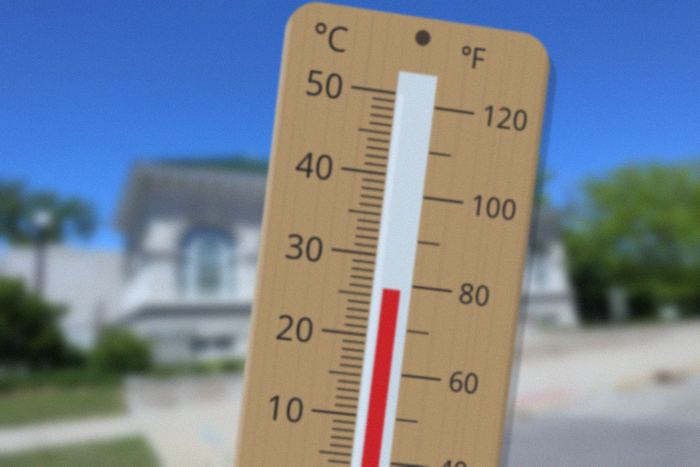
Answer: 26 (°C)
